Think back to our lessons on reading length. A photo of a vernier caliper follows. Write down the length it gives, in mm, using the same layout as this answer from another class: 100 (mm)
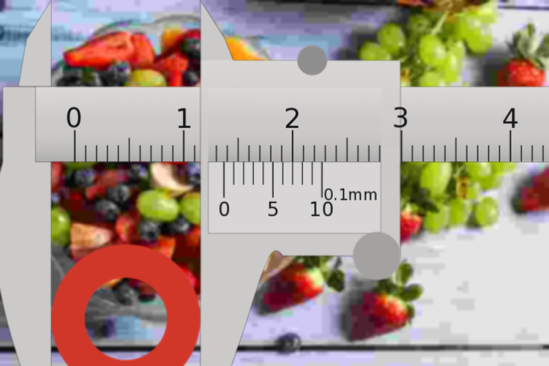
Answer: 13.7 (mm)
